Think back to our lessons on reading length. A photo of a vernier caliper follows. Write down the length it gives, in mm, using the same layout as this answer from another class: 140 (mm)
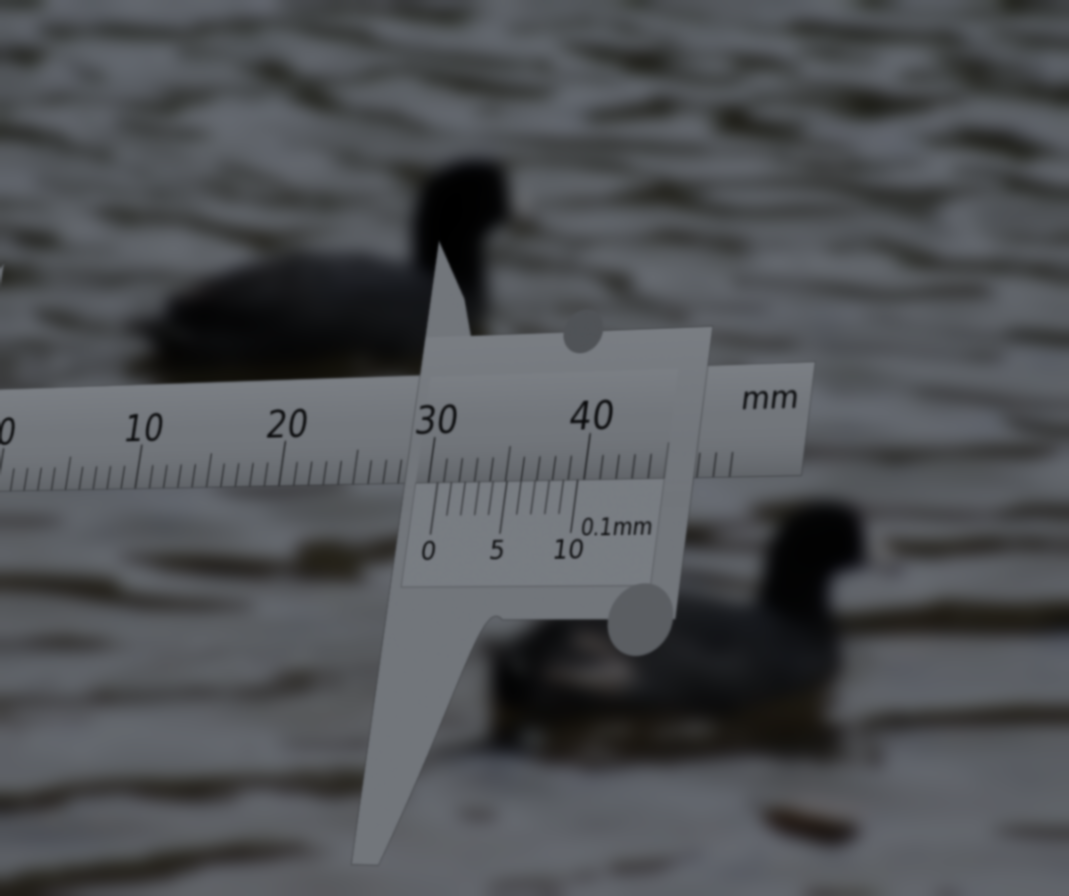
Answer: 30.6 (mm)
